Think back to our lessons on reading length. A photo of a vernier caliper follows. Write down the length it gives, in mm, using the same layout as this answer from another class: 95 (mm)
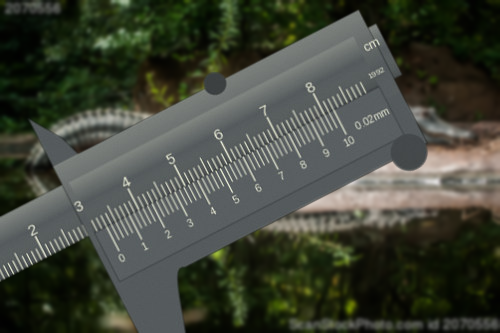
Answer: 33.0 (mm)
